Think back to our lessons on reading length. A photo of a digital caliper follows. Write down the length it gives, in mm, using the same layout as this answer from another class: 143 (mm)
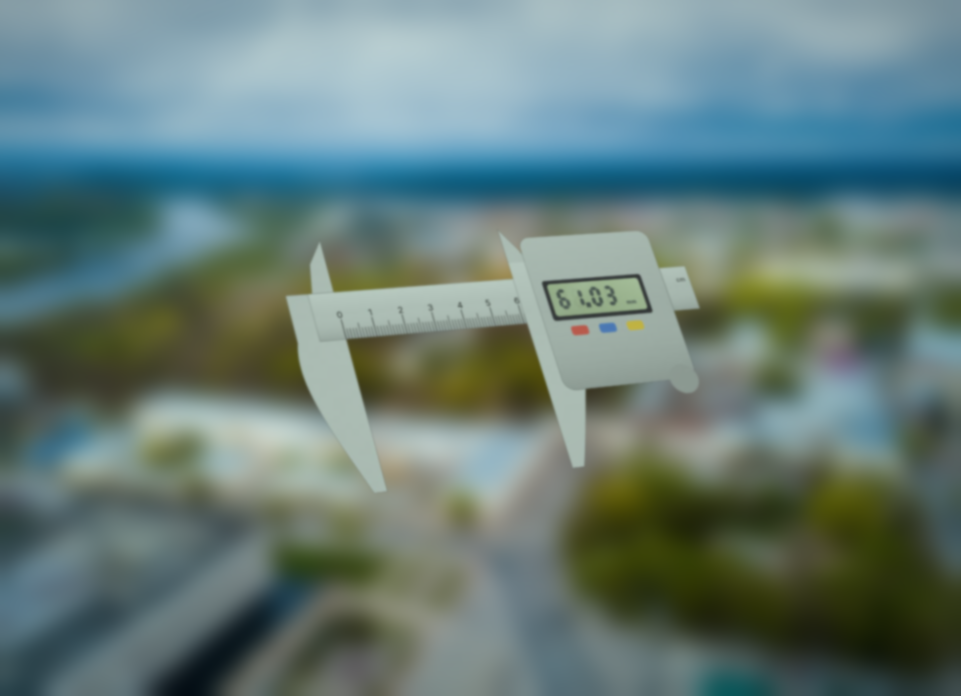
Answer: 61.03 (mm)
